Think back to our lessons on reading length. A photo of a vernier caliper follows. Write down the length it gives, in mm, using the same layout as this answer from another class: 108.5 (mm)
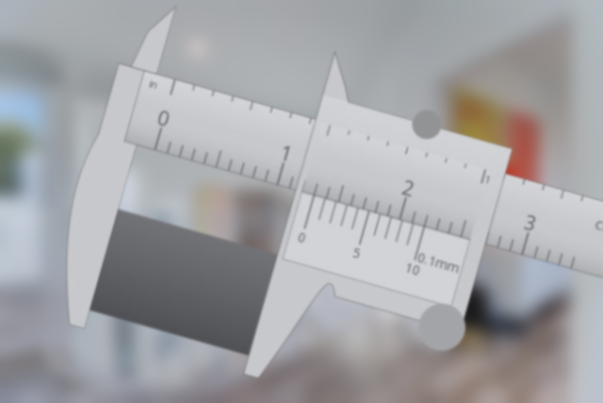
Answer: 13.0 (mm)
